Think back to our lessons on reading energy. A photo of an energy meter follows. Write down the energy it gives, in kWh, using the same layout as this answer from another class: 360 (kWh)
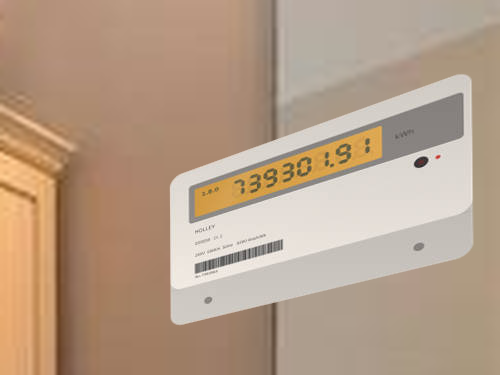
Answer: 739301.91 (kWh)
